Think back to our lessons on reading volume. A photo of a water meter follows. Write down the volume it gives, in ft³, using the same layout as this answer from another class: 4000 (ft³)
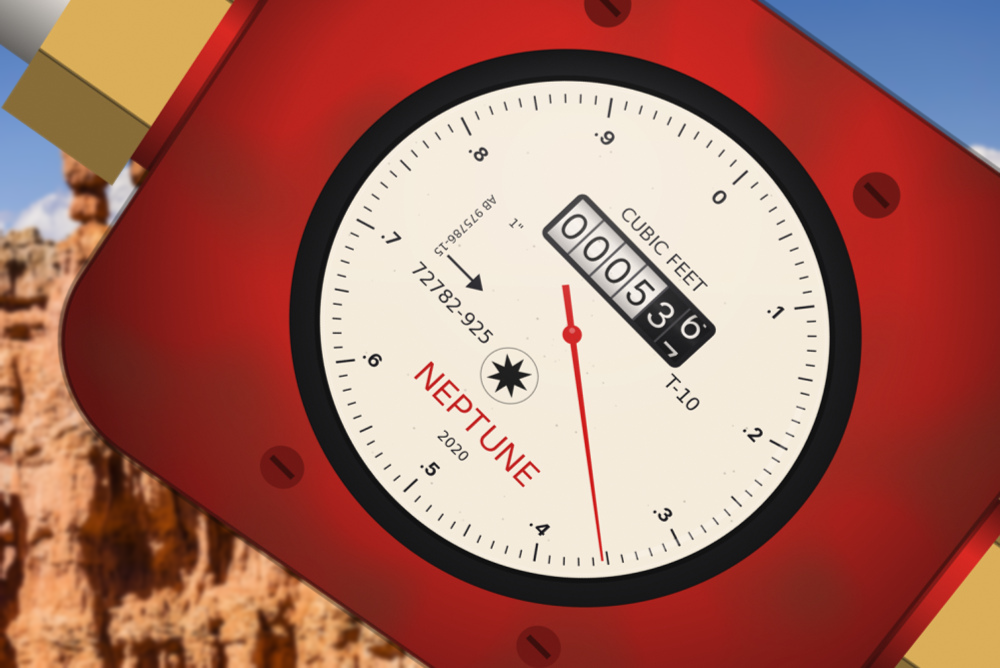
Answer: 536.35 (ft³)
